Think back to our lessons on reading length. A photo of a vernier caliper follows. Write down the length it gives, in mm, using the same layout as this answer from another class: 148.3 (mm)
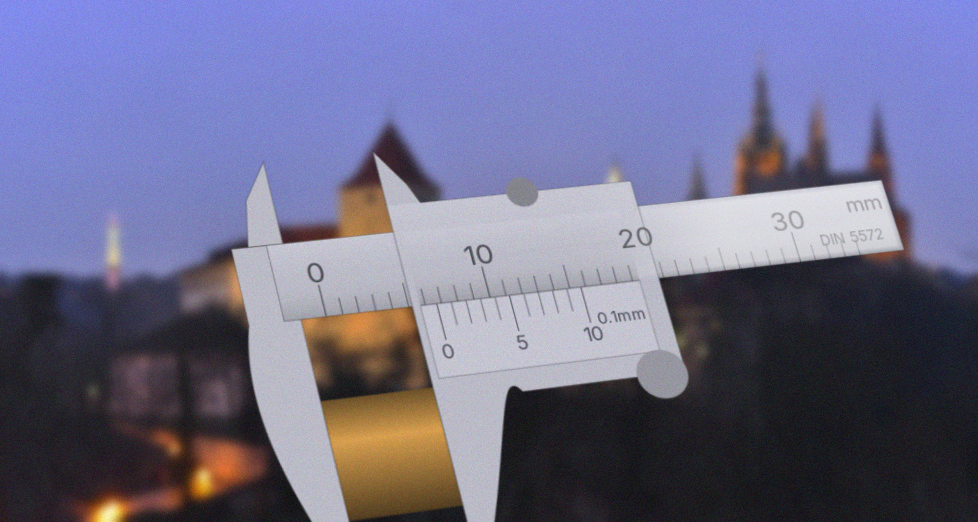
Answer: 6.7 (mm)
